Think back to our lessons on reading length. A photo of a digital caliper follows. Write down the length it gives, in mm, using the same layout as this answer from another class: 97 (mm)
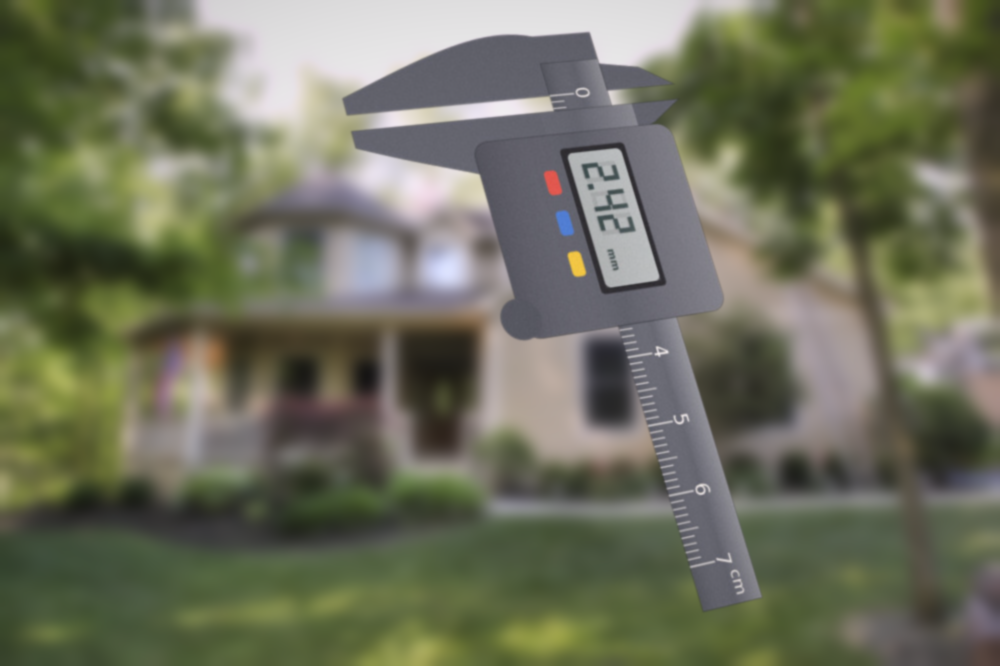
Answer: 2.42 (mm)
